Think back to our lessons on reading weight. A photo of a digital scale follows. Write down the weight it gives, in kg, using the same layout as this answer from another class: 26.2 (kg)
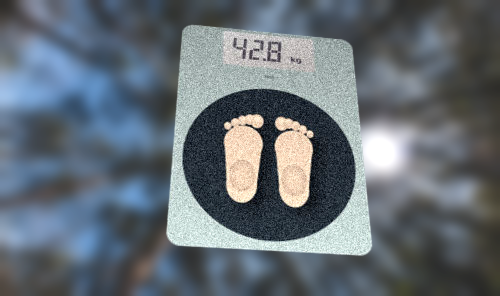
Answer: 42.8 (kg)
